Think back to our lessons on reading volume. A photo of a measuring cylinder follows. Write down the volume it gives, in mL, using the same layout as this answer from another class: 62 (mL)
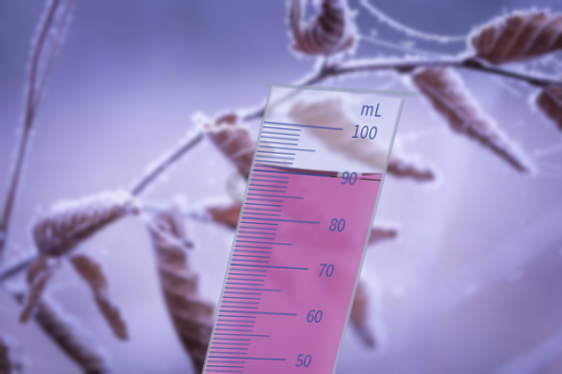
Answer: 90 (mL)
